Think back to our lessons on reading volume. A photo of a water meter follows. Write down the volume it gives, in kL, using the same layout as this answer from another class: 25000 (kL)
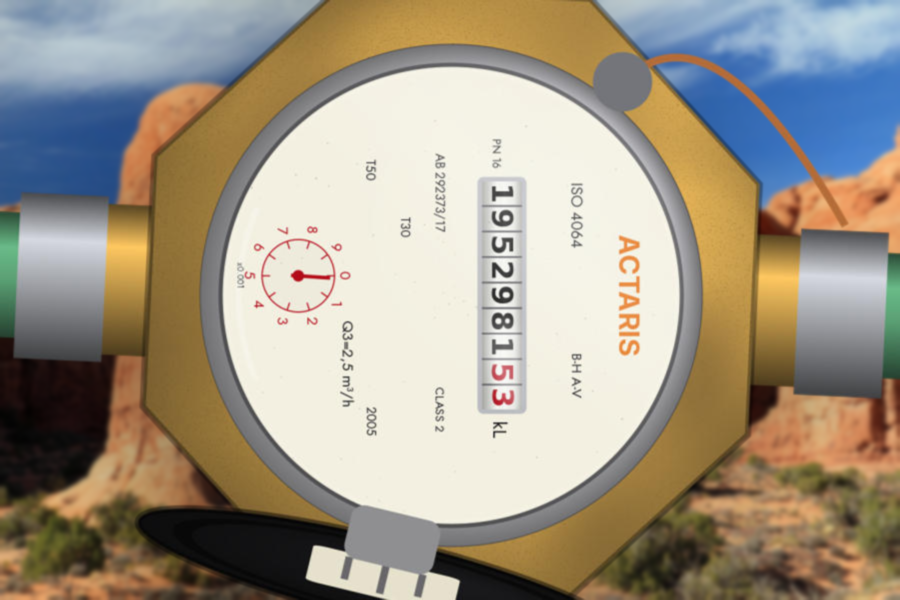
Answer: 1952981.530 (kL)
